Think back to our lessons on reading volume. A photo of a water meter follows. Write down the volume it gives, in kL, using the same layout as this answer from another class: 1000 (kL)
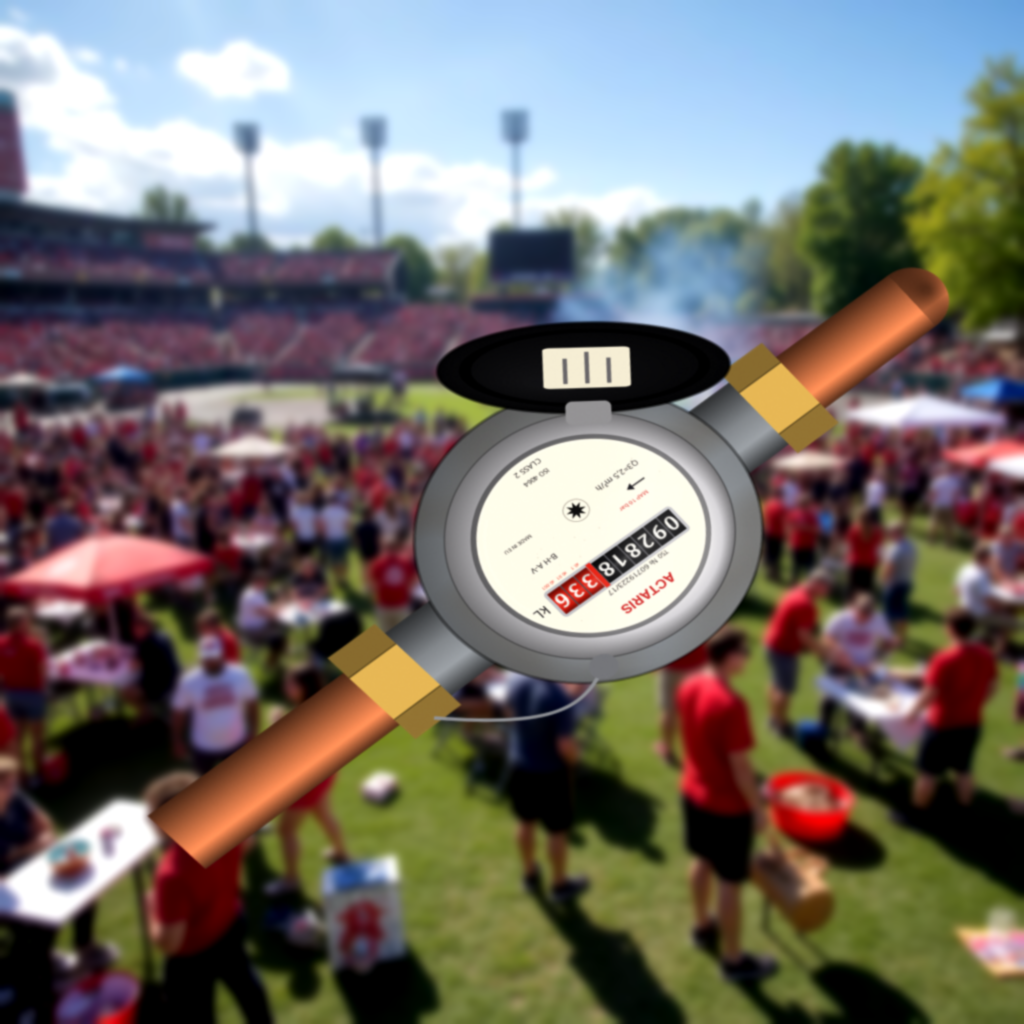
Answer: 92818.336 (kL)
